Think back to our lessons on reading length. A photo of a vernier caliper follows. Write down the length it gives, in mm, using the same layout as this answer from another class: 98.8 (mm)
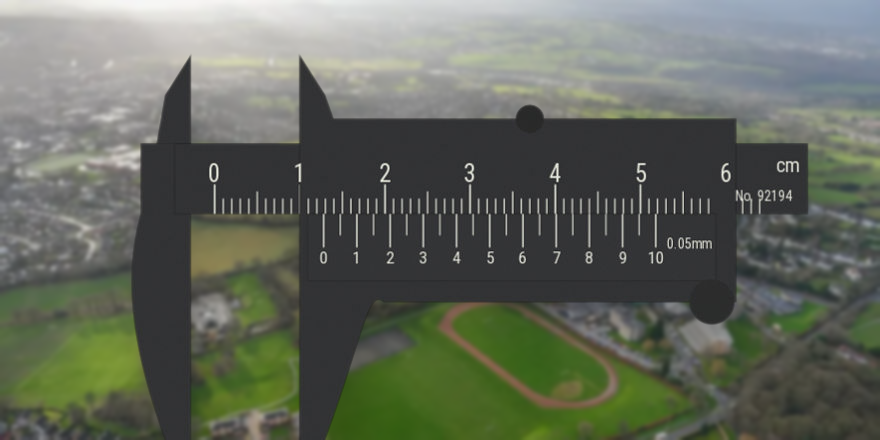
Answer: 12.8 (mm)
